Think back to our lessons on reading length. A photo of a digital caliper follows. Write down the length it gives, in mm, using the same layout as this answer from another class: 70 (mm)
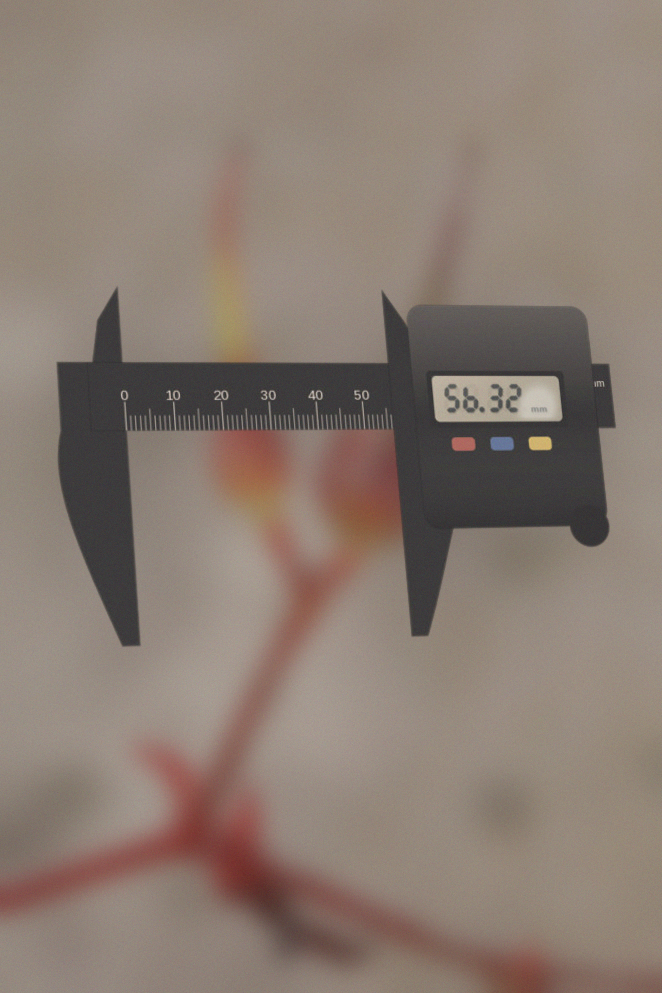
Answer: 56.32 (mm)
